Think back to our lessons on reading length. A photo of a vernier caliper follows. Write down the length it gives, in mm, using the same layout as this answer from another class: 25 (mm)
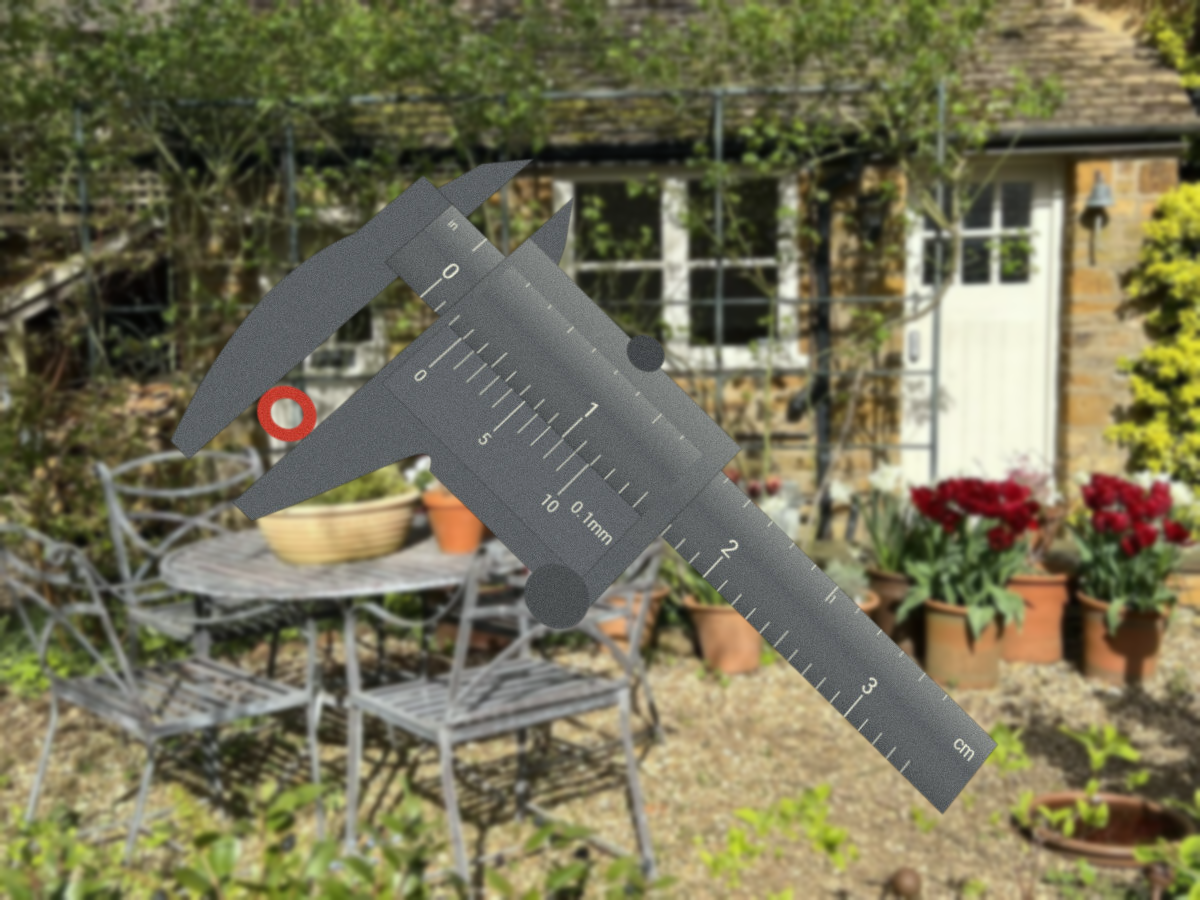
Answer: 2.9 (mm)
